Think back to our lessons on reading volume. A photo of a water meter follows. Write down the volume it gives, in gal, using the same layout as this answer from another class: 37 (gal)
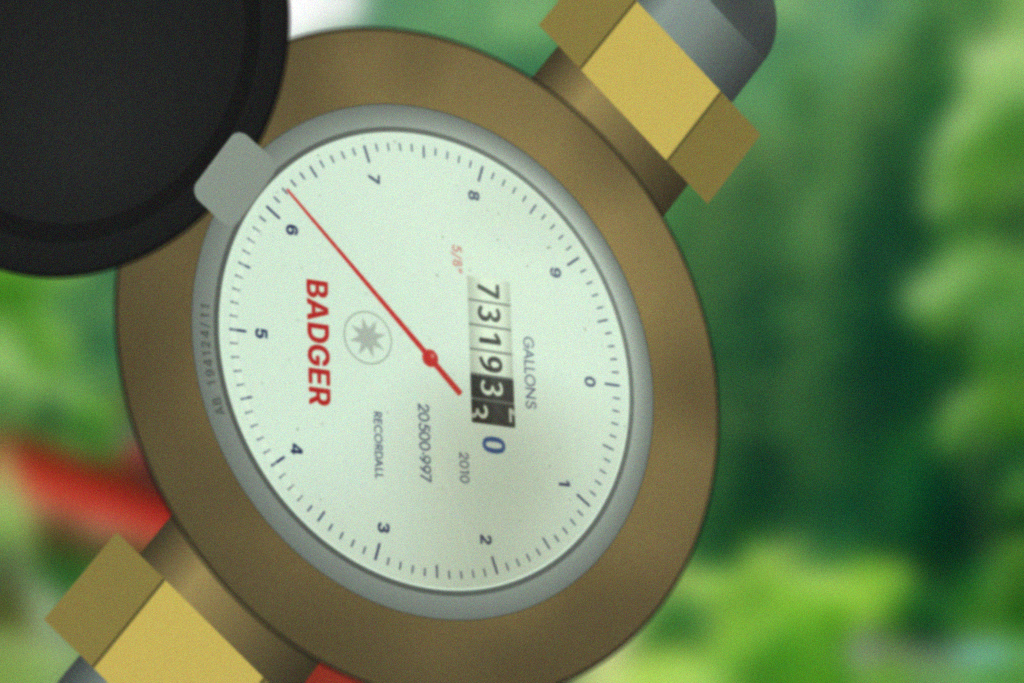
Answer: 7319326.2 (gal)
